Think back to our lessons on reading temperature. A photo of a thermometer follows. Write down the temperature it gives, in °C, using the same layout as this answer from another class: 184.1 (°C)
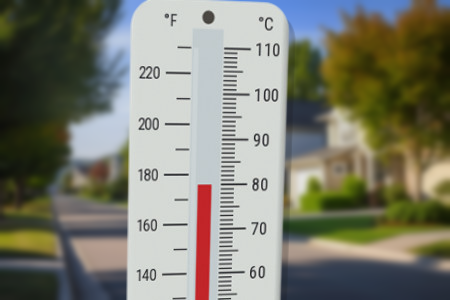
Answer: 80 (°C)
